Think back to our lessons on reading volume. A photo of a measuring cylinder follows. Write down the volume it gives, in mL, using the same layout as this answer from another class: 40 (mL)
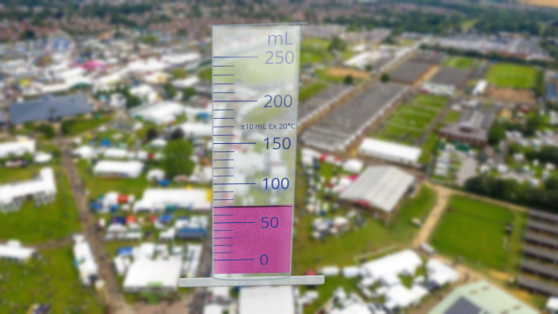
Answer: 70 (mL)
